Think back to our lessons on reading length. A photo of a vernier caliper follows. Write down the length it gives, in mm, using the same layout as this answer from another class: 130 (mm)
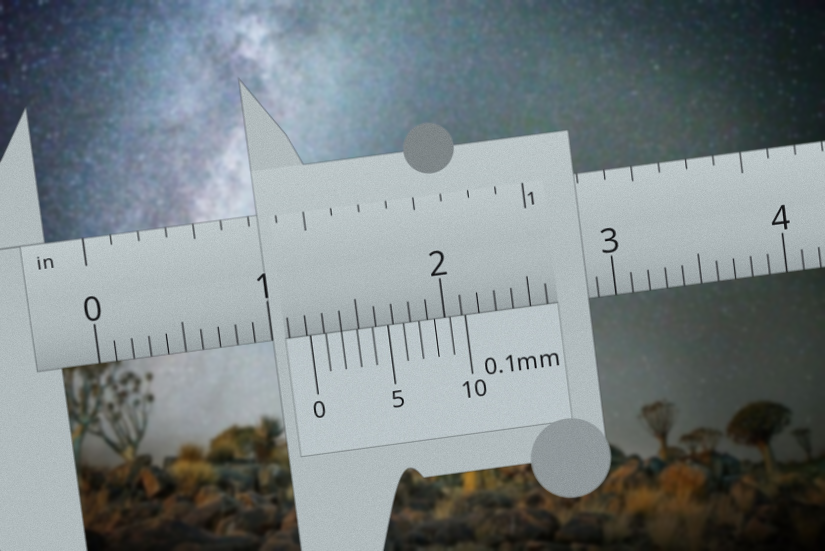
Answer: 12.2 (mm)
